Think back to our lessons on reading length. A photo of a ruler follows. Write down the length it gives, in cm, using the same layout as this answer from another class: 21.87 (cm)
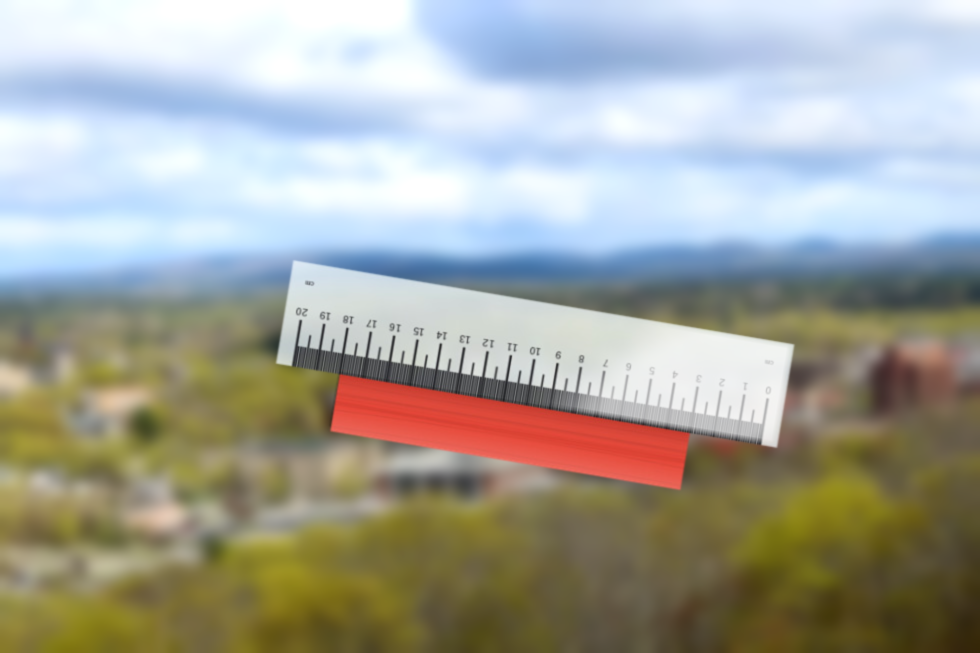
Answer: 15 (cm)
